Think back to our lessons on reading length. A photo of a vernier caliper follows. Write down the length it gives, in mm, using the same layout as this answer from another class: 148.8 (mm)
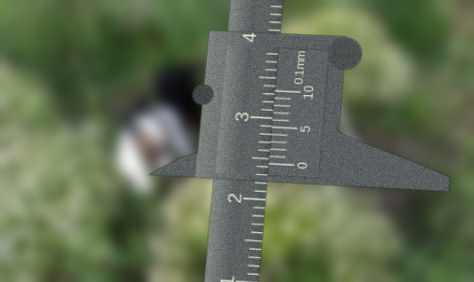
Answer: 24.4 (mm)
